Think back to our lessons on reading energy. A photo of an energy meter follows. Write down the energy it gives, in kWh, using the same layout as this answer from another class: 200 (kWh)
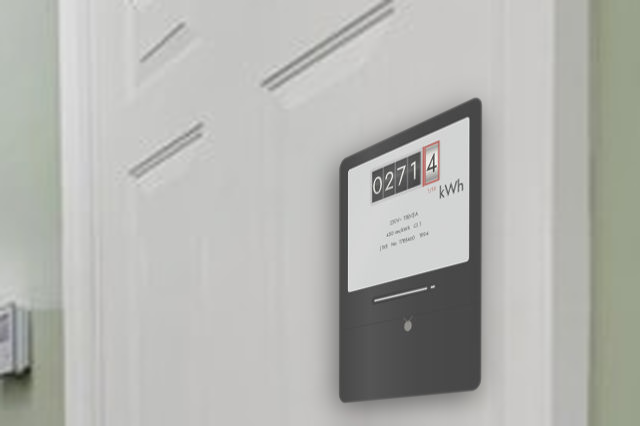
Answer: 271.4 (kWh)
